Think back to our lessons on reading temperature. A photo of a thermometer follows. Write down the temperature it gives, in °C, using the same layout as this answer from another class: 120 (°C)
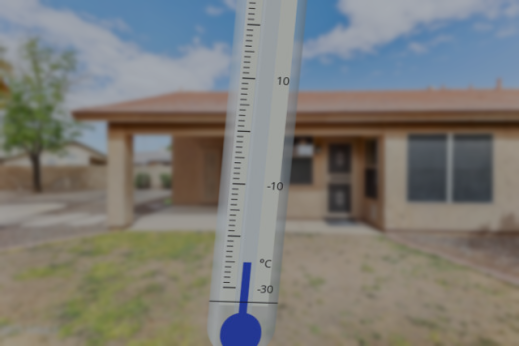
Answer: -25 (°C)
